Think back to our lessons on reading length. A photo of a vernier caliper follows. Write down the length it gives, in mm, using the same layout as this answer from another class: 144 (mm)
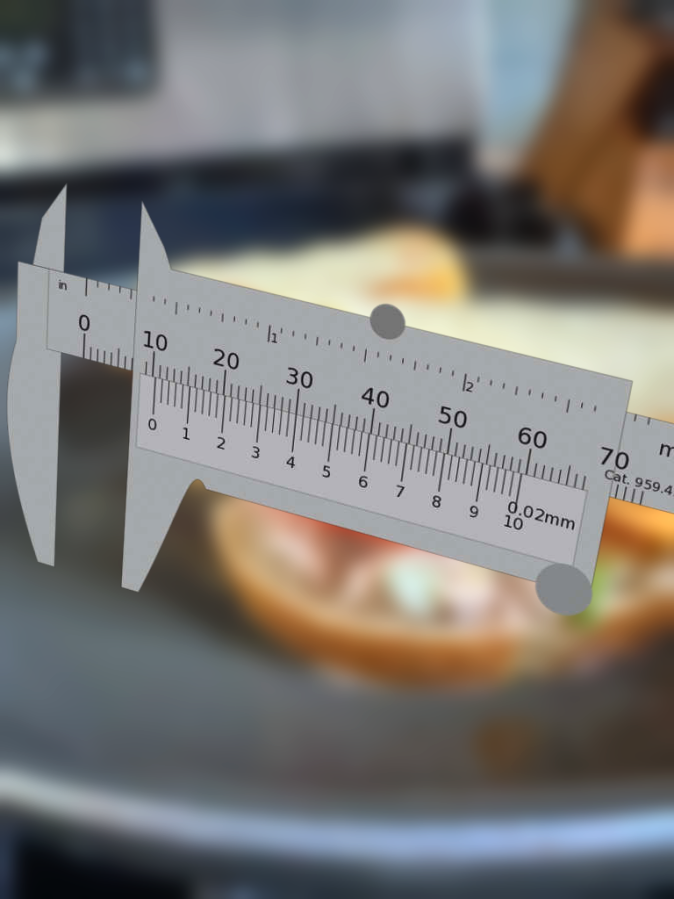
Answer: 10.4 (mm)
